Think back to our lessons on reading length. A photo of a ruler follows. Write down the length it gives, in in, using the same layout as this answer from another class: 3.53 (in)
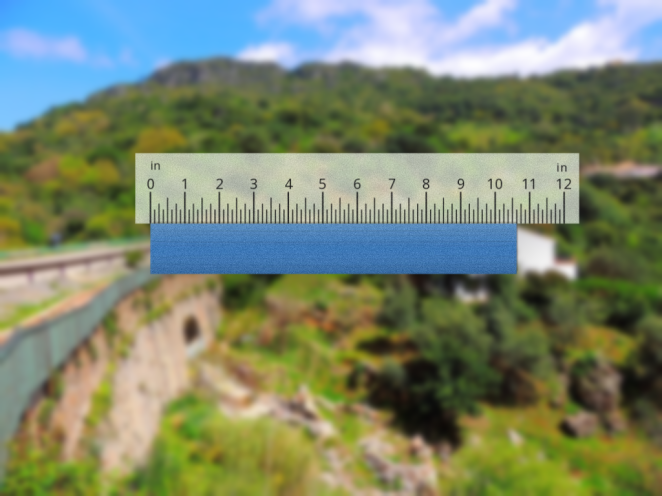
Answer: 10.625 (in)
